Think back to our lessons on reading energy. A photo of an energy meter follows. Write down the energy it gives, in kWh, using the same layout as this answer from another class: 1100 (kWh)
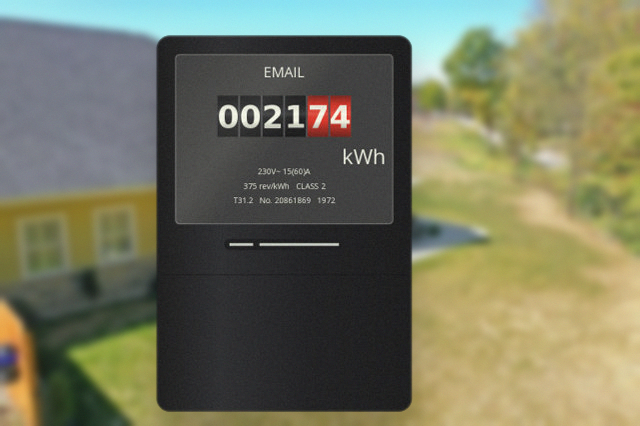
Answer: 21.74 (kWh)
